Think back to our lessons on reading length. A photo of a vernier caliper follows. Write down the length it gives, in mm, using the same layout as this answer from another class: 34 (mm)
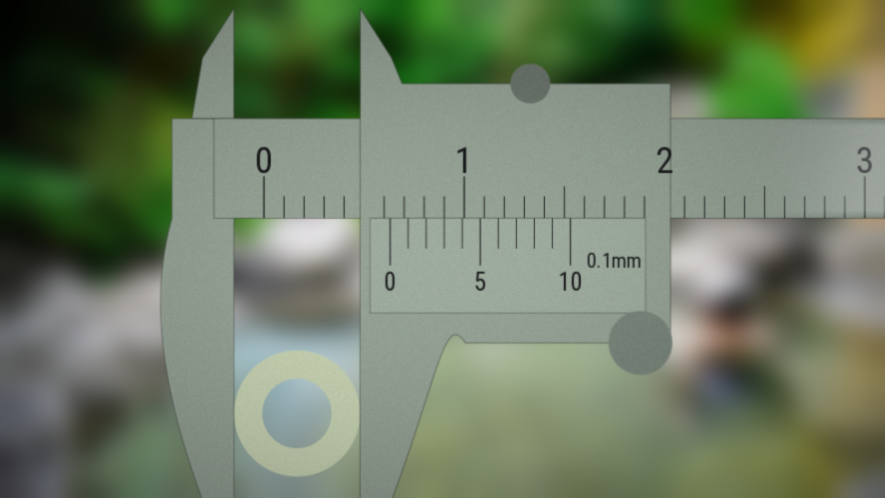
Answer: 6.3 (mm)
